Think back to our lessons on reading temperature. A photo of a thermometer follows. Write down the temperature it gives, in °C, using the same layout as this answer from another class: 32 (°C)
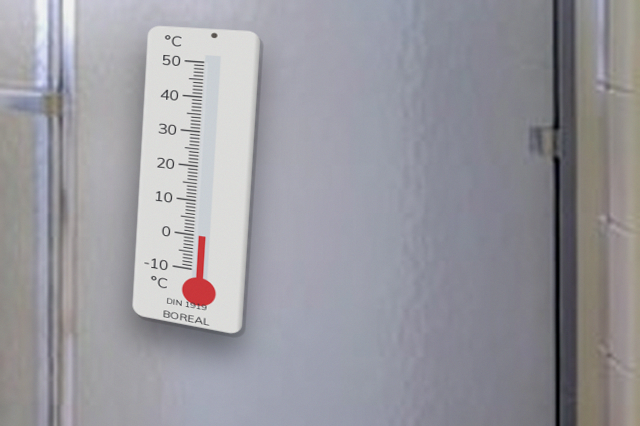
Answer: 0 (°C)
